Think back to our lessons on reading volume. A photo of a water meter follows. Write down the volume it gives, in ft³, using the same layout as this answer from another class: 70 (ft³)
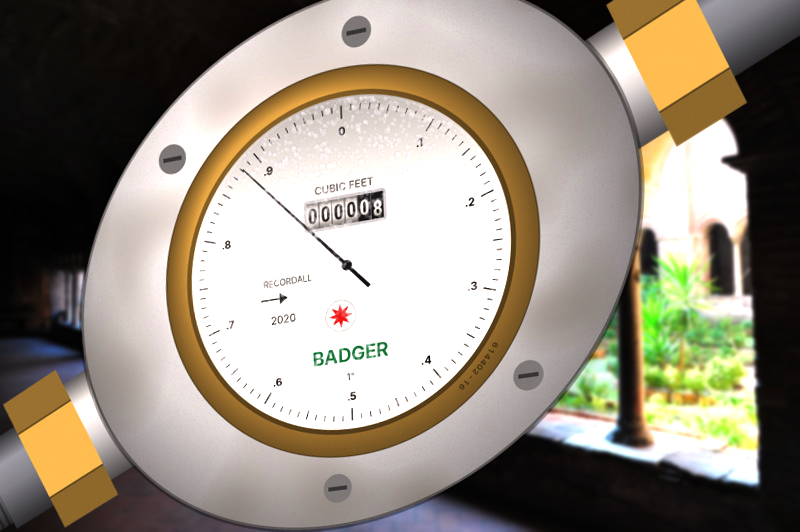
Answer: 7.88 (ft³)
